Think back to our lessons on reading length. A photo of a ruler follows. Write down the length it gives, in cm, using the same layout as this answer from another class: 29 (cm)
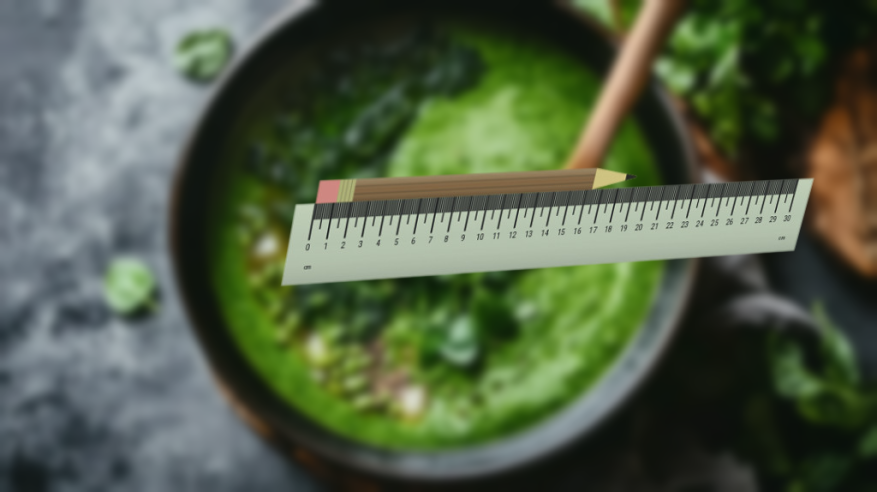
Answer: 19 (cm)
